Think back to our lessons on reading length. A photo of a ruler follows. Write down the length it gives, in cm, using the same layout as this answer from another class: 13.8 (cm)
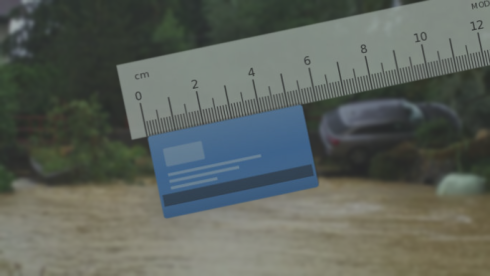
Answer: 5.5 (cm)
